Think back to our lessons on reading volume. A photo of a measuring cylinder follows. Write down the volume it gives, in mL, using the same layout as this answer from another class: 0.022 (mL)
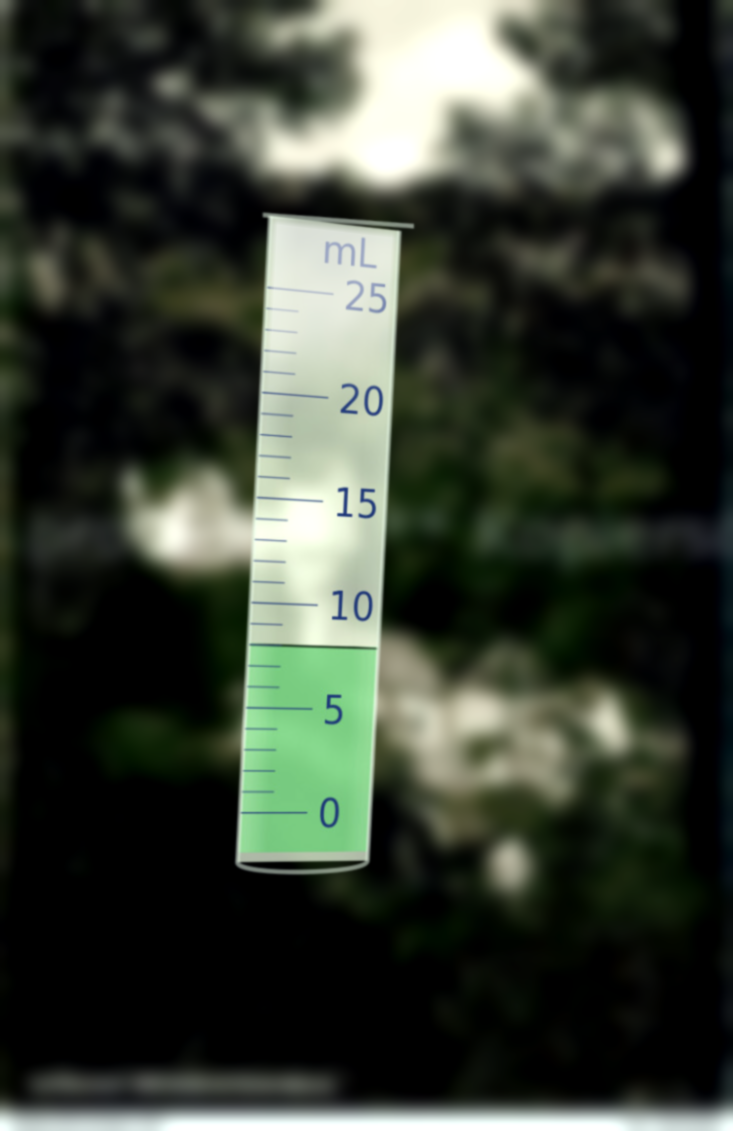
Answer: 8 (mL)
